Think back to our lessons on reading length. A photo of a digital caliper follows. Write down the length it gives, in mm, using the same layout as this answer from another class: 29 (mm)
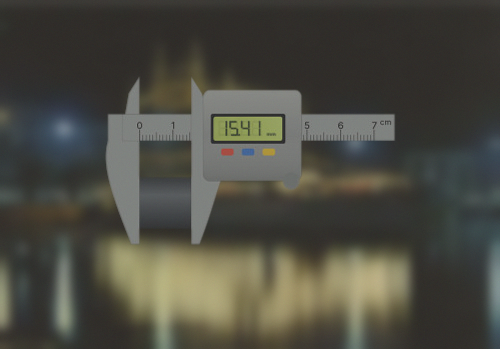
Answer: 15.41 (mm)
